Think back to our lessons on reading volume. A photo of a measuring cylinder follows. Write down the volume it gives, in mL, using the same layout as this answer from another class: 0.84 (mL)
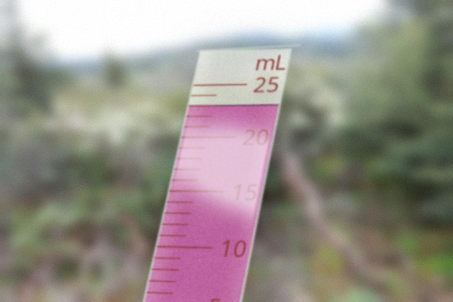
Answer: 23 (mL)
